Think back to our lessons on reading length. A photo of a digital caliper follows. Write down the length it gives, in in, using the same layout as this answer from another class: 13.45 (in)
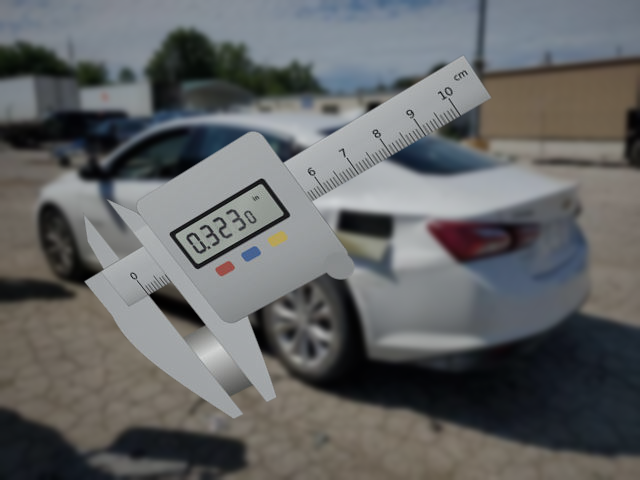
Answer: 0.3230 (in)
